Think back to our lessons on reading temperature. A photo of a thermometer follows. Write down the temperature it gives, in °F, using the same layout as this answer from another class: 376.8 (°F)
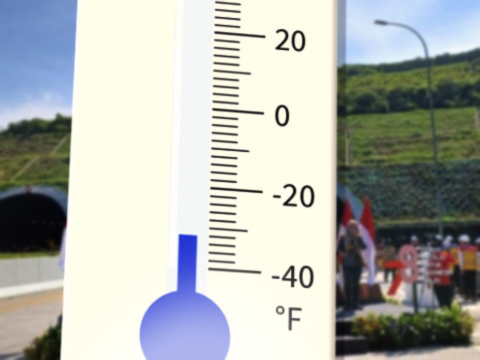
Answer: -32 (°F)
